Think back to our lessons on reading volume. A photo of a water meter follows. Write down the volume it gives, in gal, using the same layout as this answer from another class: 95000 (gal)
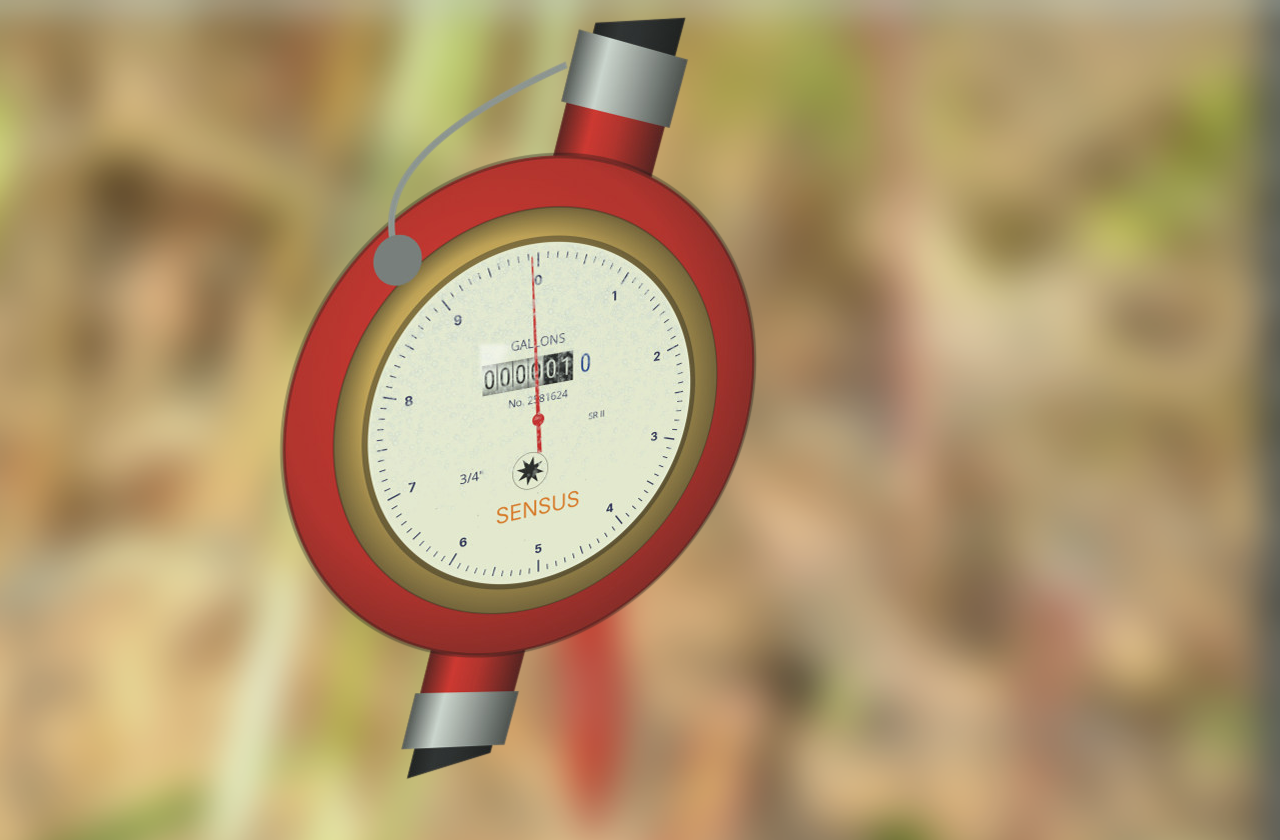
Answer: 9.9 (gal)
